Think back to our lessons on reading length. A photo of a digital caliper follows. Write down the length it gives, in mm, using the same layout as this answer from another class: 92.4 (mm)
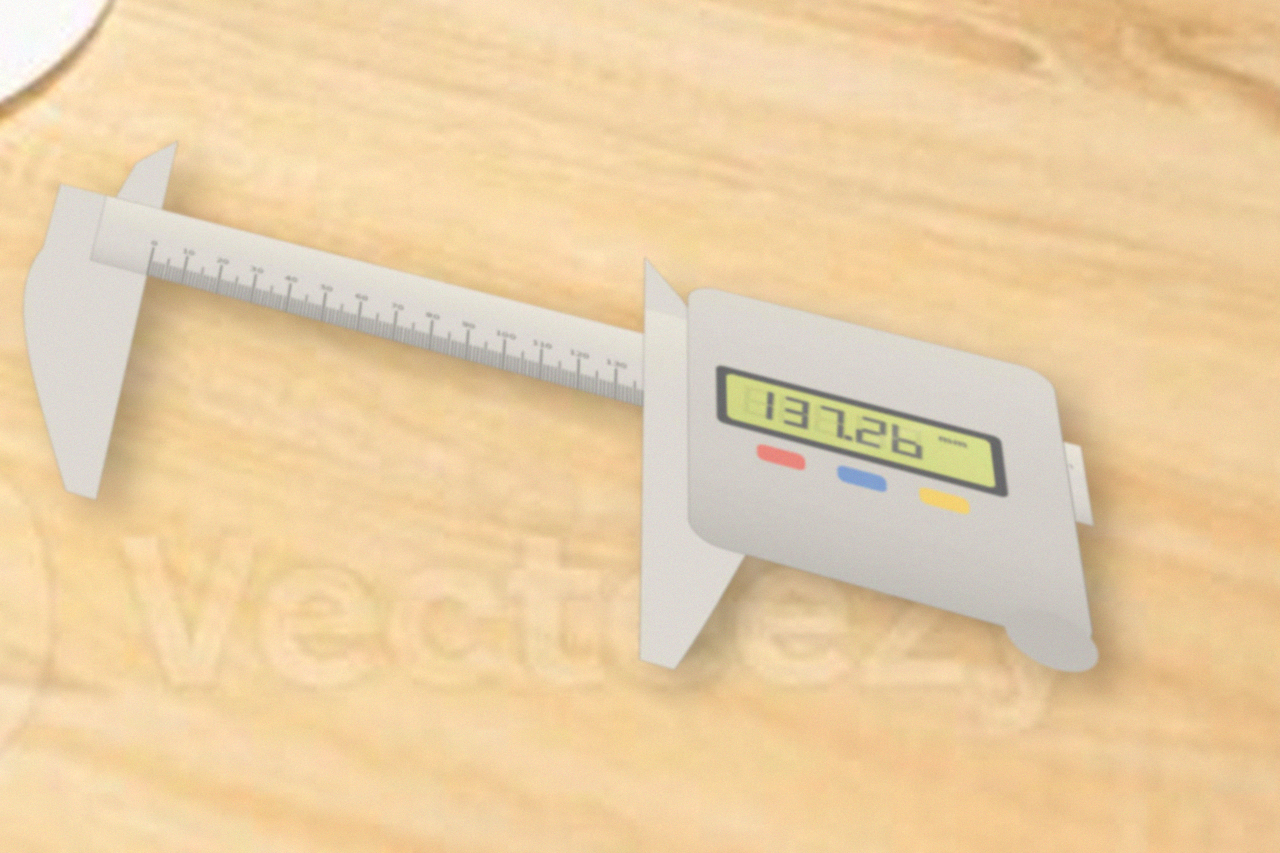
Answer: 137.26 (mm)
